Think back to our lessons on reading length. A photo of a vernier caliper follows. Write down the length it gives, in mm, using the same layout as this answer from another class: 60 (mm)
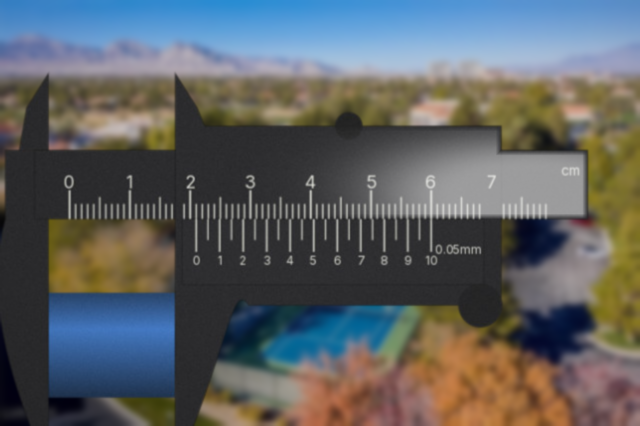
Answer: 21.0 (mm)
